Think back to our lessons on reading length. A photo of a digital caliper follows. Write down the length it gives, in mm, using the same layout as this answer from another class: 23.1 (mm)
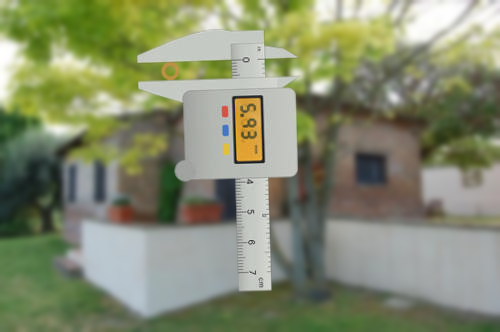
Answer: 5.93 (mm)
